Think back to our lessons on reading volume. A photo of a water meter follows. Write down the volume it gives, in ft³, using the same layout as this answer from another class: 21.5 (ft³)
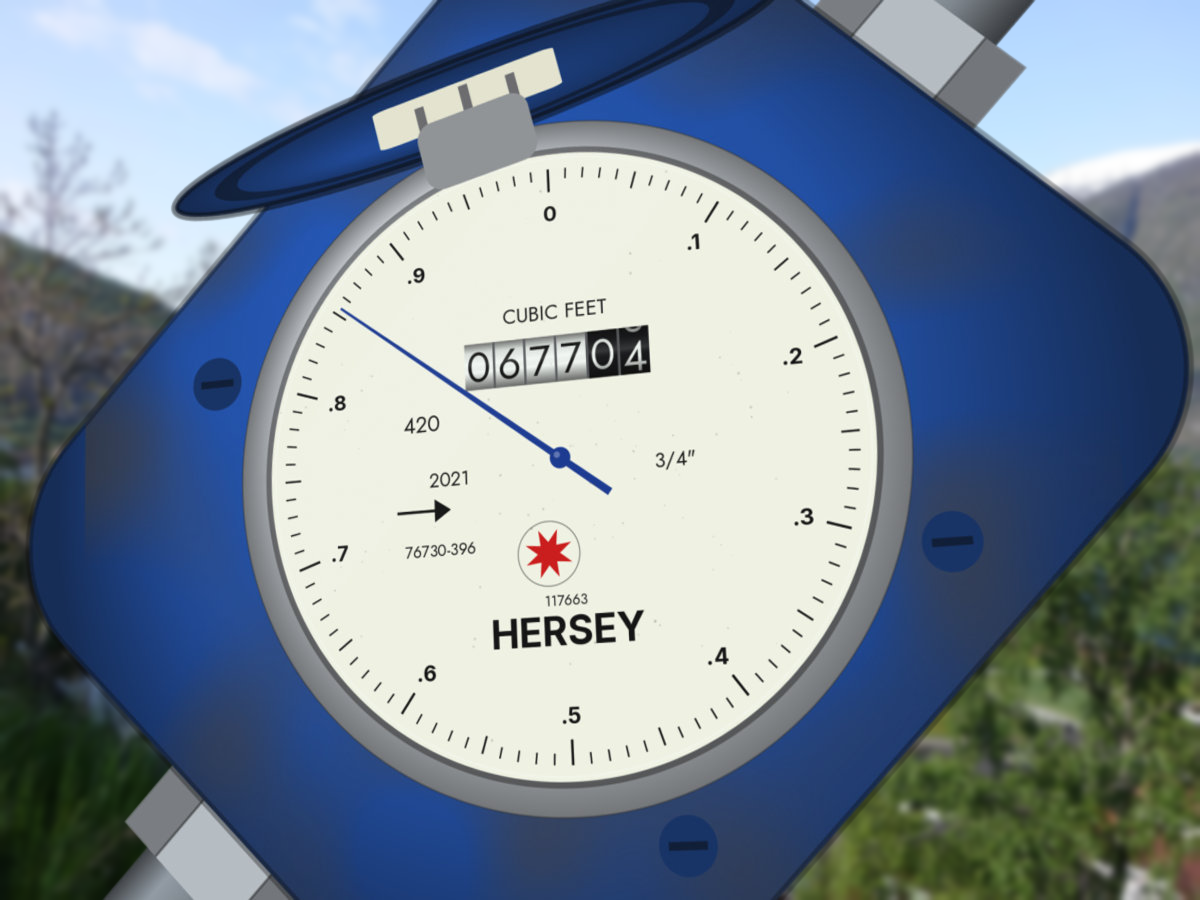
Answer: 67703.85 (ft³)
